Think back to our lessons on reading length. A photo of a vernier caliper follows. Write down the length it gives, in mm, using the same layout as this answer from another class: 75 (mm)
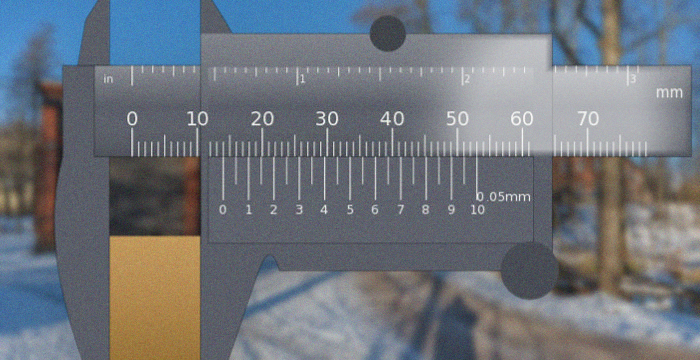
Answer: 14.0 (mm)
